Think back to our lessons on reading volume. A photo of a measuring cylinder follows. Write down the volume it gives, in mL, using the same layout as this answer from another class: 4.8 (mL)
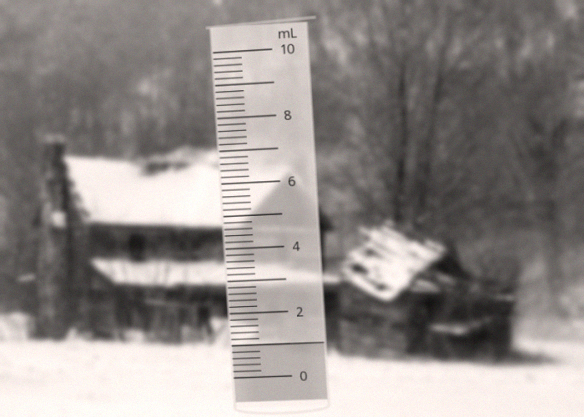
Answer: 1 (mL)
